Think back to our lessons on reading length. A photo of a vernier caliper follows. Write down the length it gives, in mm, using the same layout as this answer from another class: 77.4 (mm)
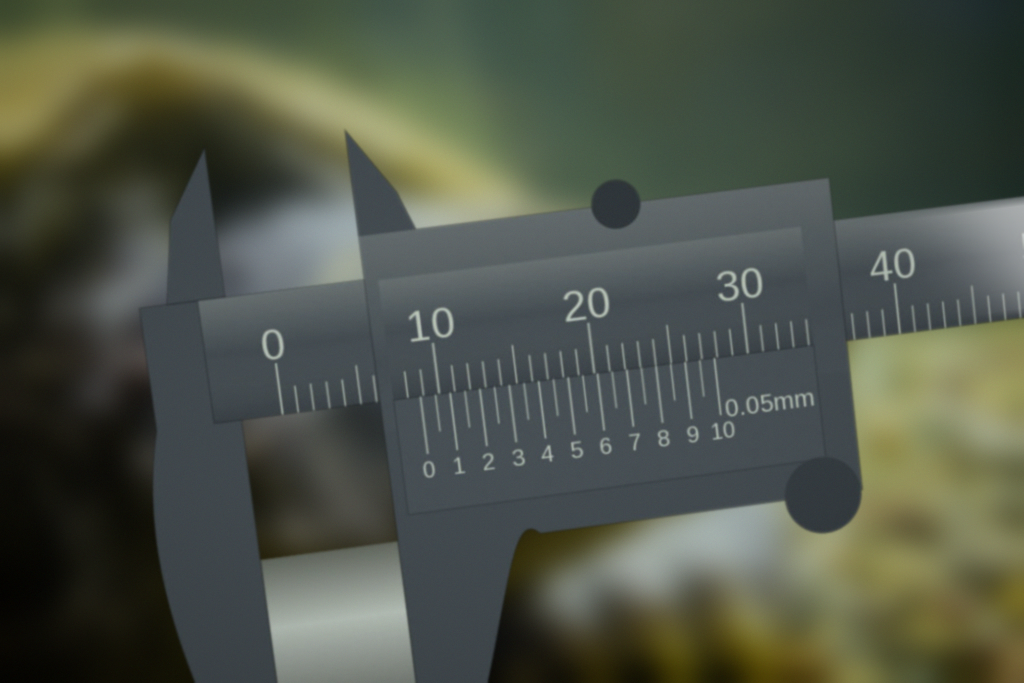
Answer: 8.8 (mm)
